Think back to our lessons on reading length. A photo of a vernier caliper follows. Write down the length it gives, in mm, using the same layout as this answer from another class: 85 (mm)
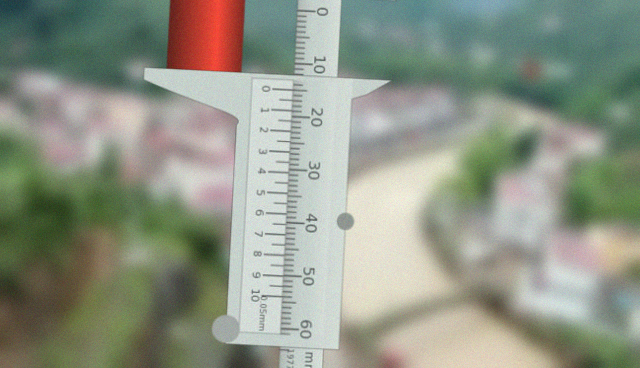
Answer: 15.0 (mm)
